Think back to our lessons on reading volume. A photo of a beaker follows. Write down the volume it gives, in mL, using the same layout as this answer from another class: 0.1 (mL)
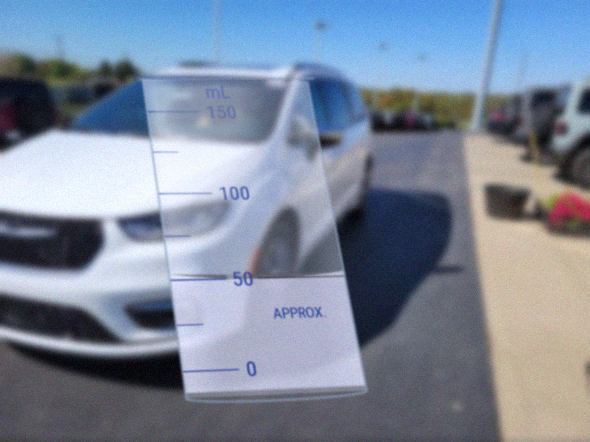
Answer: 50 (mL)
